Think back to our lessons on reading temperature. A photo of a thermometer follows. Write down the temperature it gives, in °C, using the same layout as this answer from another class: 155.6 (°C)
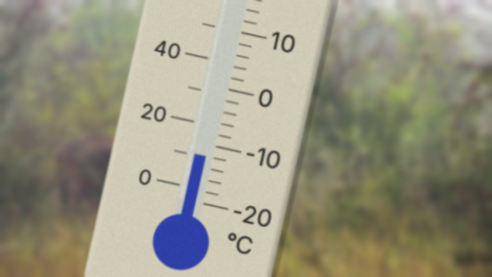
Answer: -12 (°C)
